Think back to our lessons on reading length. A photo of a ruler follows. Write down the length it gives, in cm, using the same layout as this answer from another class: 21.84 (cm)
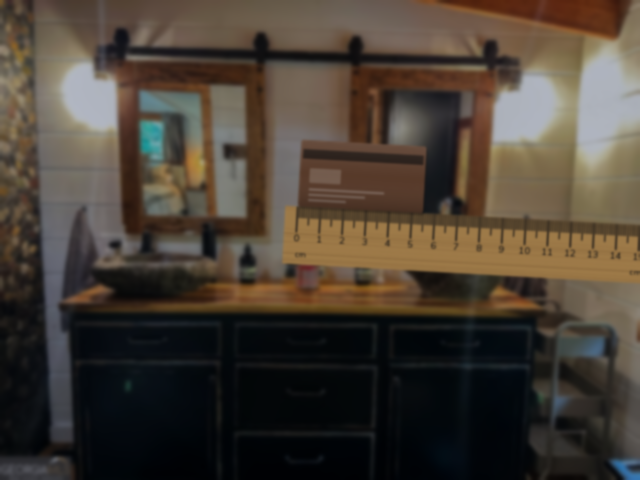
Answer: 5.5 (cm)
